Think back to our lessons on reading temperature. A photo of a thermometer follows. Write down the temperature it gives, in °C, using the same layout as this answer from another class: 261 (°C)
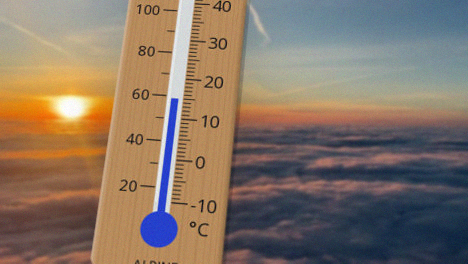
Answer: 15 (°C)
